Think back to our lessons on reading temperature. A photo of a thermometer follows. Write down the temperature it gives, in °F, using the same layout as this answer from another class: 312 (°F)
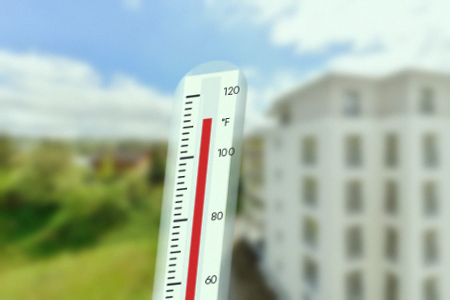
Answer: 112 (°F)
